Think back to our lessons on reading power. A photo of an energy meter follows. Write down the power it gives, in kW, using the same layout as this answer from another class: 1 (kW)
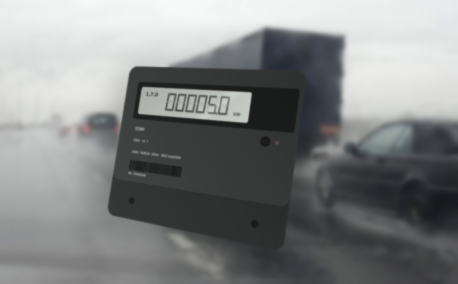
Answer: 5.0 (kW)
